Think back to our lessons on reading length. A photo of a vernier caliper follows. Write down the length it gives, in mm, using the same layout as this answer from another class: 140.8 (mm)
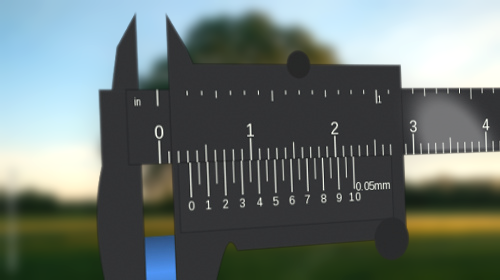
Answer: 3.2 (mm)
